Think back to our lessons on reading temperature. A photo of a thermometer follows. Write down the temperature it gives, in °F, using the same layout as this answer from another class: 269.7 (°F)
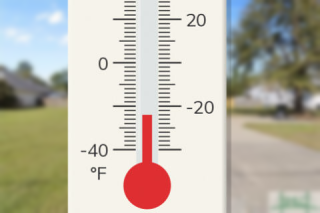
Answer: -24 (°F)
